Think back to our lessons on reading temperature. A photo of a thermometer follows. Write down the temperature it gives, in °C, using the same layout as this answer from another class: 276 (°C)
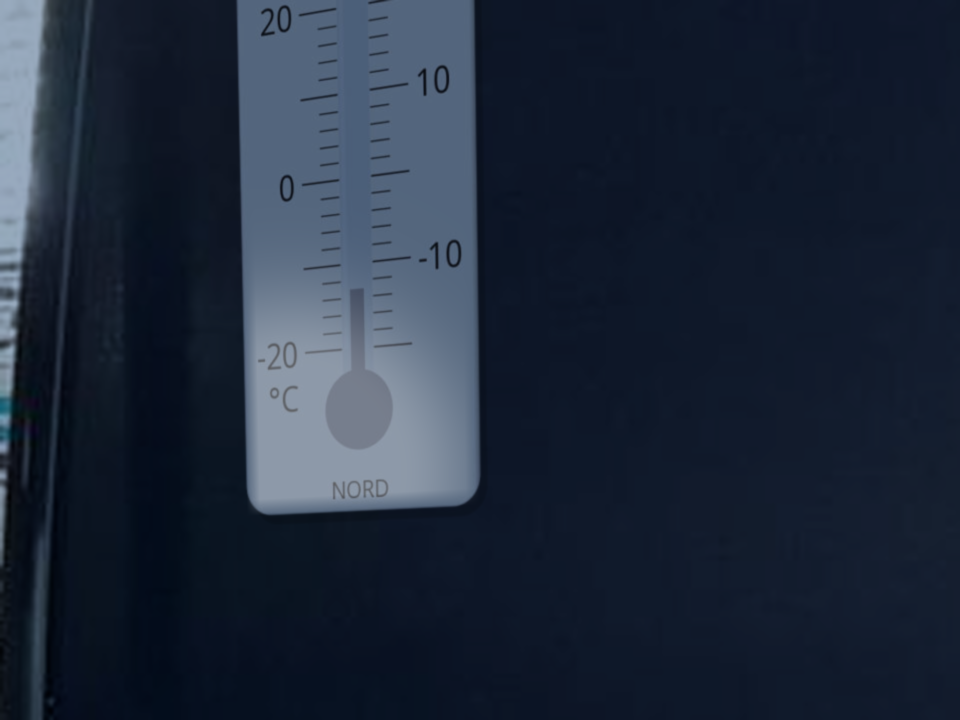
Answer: -13 (°C)
